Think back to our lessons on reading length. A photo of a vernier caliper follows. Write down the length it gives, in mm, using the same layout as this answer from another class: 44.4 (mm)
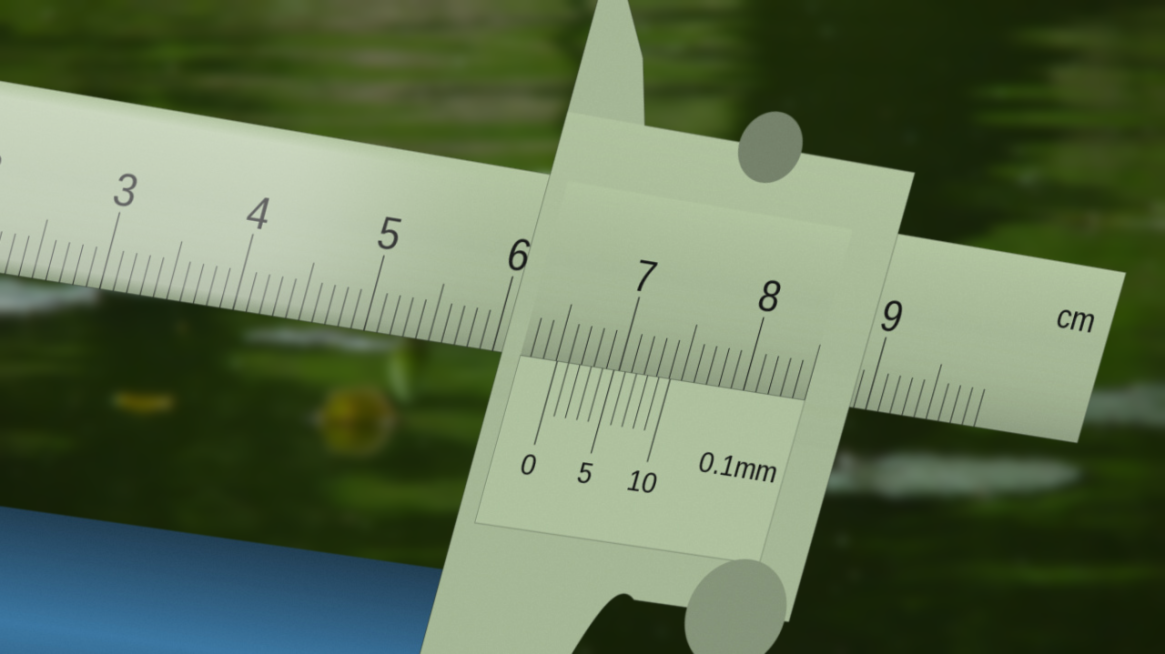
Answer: 65.1 (mm)
